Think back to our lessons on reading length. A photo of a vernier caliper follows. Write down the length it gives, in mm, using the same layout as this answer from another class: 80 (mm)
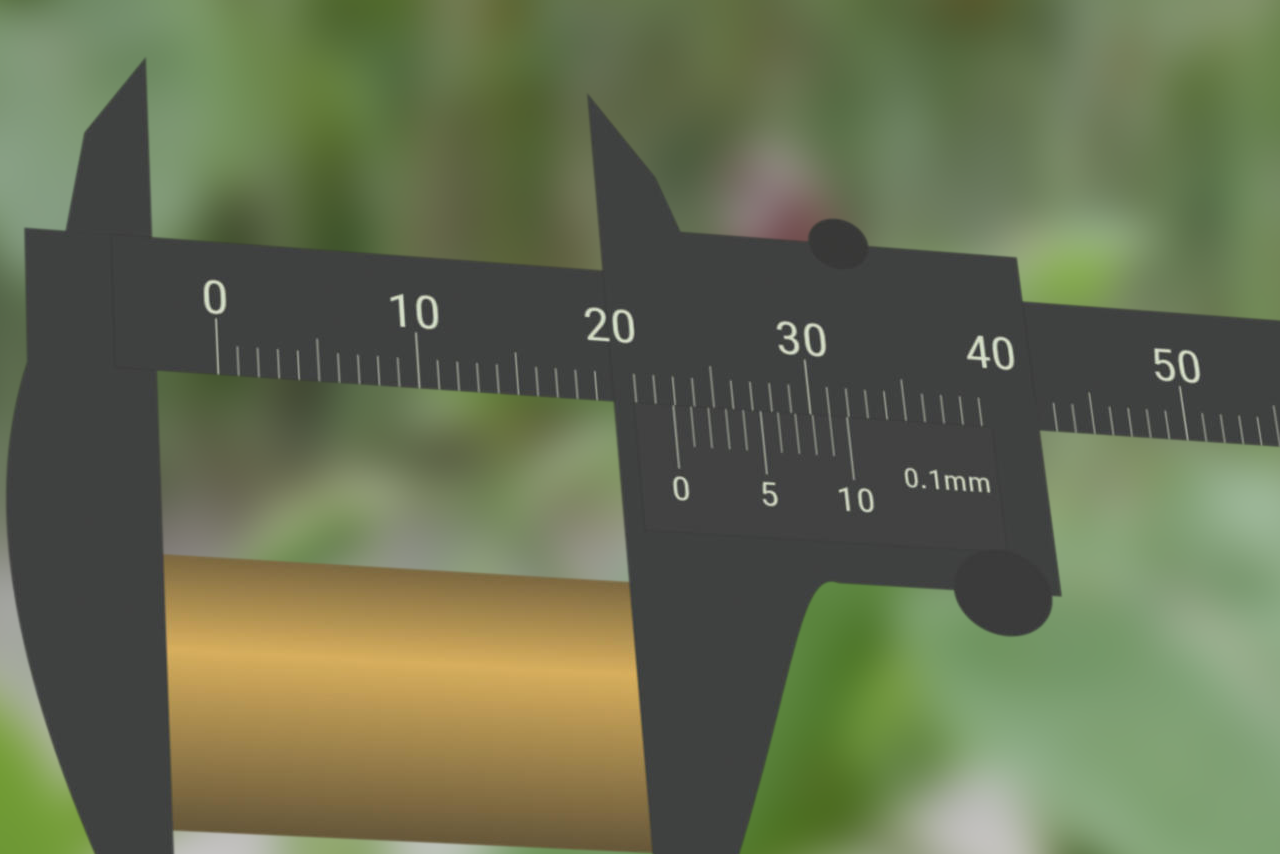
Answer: 22.9 (mm)
